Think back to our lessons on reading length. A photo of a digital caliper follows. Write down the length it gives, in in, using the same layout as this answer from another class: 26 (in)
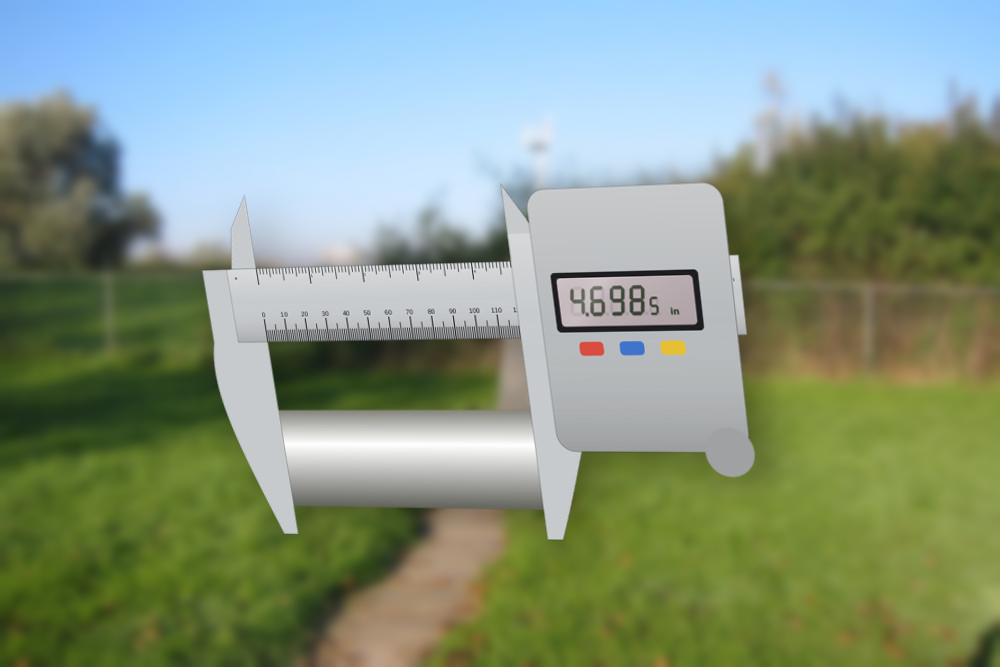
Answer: 4.6985 (in)
